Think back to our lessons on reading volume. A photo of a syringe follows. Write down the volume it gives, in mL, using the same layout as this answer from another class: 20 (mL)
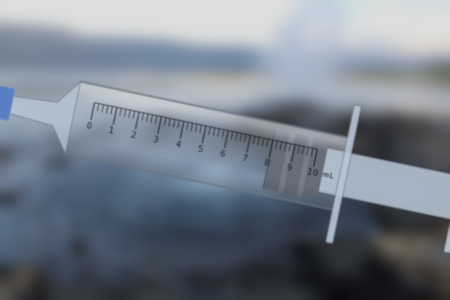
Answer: 8 (mL)
